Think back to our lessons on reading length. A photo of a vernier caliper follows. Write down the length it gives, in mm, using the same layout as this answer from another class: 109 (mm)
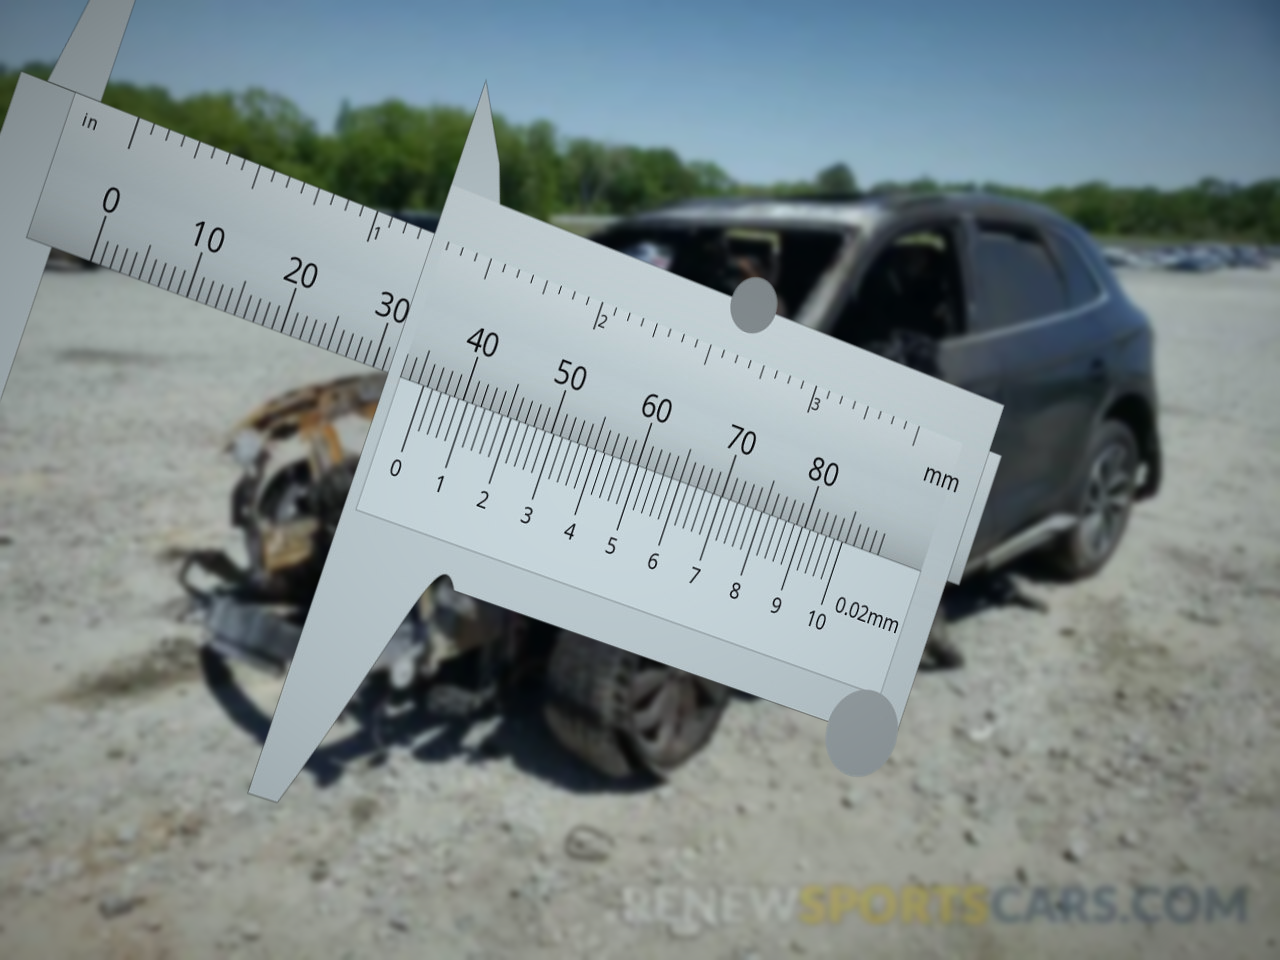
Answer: 35.6 (mm)
